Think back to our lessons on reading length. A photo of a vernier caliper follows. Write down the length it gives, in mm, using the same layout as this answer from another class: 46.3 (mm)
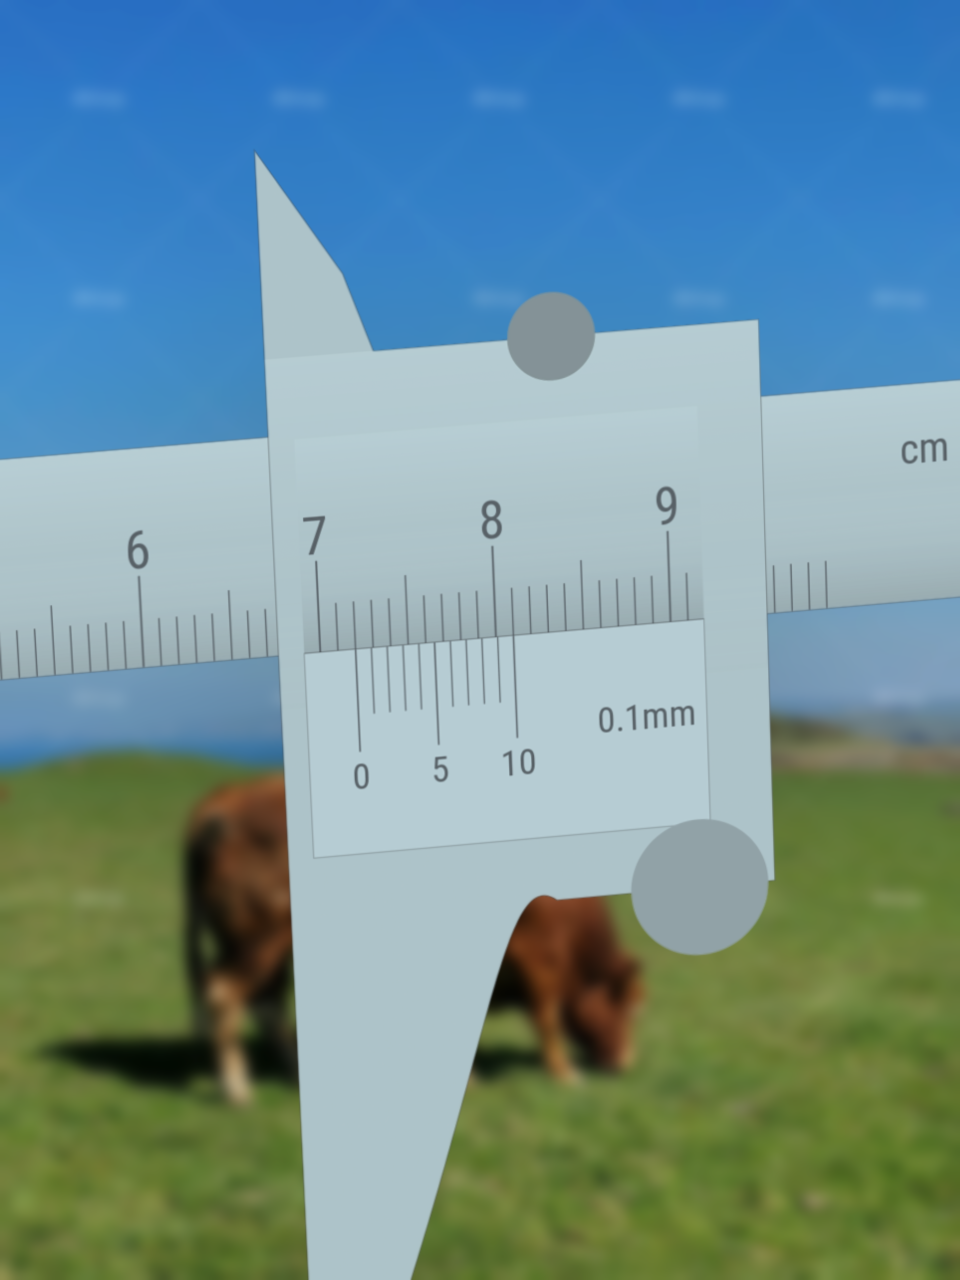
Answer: 72.0 (mm)
